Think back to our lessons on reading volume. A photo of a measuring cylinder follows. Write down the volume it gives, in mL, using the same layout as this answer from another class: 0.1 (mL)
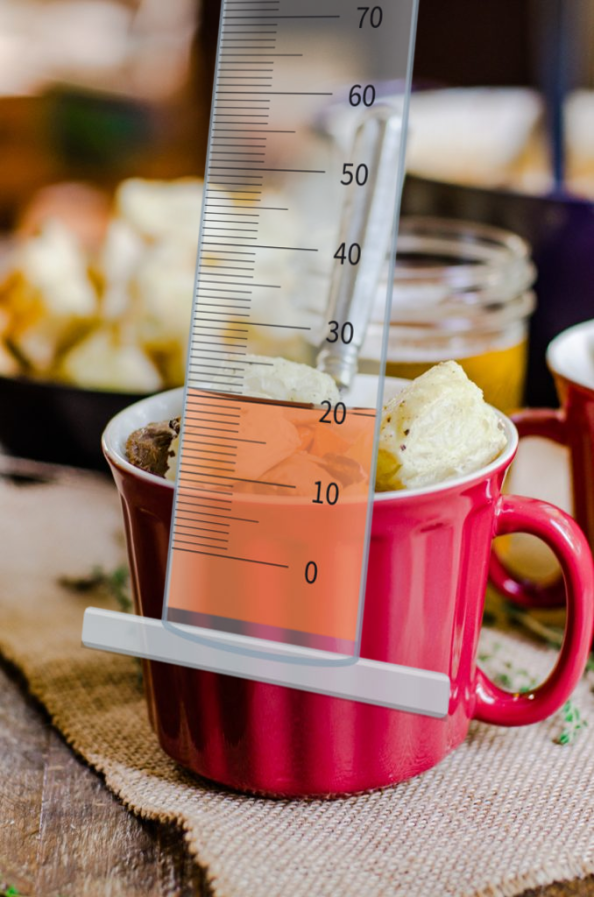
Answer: 20 (mL)
